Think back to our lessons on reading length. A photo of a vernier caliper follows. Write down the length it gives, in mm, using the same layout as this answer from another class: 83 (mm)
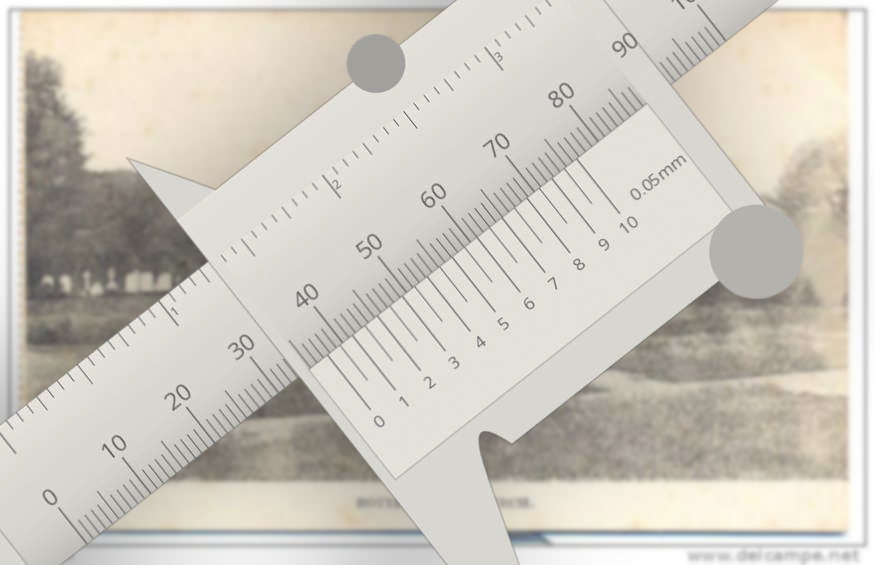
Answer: 37.6 (mm)
